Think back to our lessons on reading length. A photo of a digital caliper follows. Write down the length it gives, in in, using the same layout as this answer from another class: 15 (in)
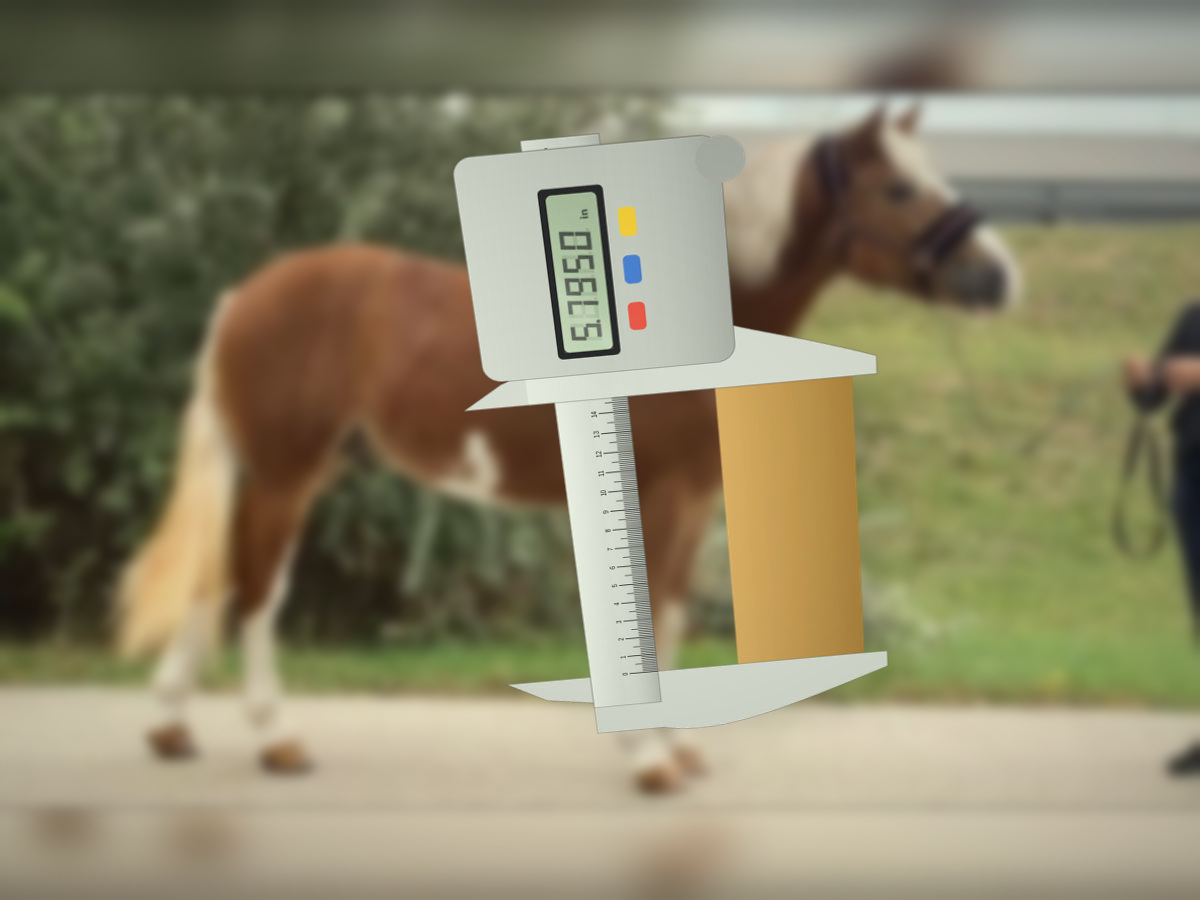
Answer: 5.7950 (in)
